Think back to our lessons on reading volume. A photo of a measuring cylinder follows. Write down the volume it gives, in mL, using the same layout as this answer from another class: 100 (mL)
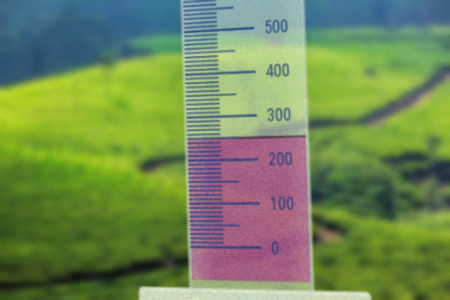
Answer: 250 (mL)
